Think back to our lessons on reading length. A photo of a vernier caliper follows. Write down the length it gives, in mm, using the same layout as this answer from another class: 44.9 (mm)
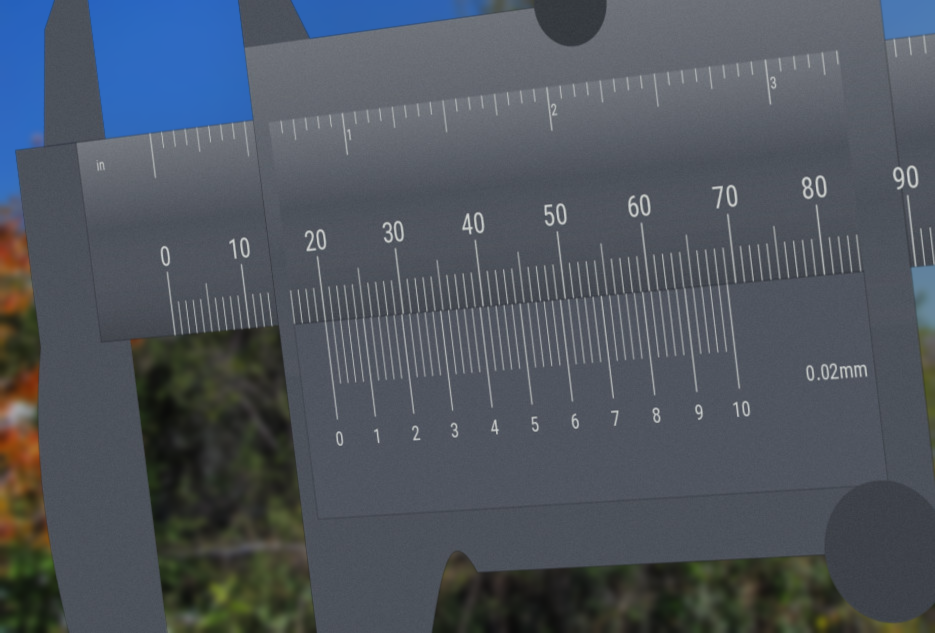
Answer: 20.0 (mm)
